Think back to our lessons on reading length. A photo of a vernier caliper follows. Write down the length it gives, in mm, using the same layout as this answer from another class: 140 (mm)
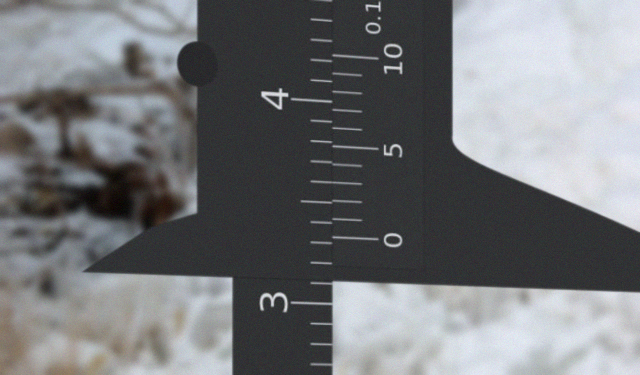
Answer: 33.3 (mm)
